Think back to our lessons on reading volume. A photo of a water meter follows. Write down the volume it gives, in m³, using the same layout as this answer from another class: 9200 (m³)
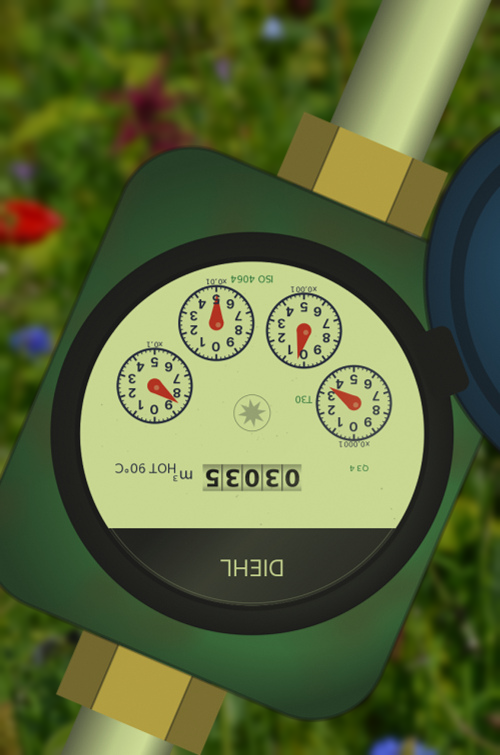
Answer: 3035.8503 (m³)
